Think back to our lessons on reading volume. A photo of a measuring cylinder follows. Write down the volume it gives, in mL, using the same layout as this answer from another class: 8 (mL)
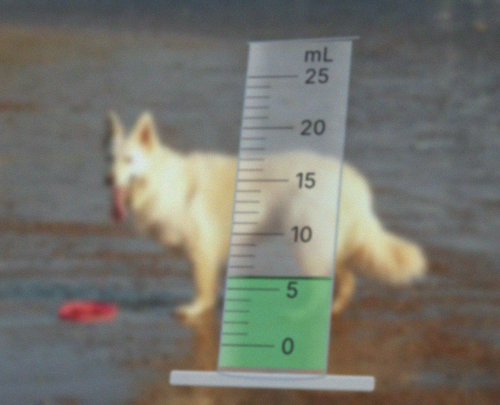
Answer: 6 (mL)
